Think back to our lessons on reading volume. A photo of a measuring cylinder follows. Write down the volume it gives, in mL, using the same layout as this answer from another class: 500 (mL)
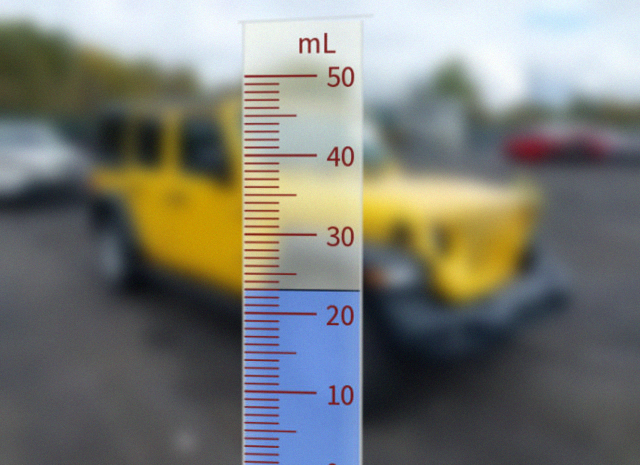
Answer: 23 (mL)
